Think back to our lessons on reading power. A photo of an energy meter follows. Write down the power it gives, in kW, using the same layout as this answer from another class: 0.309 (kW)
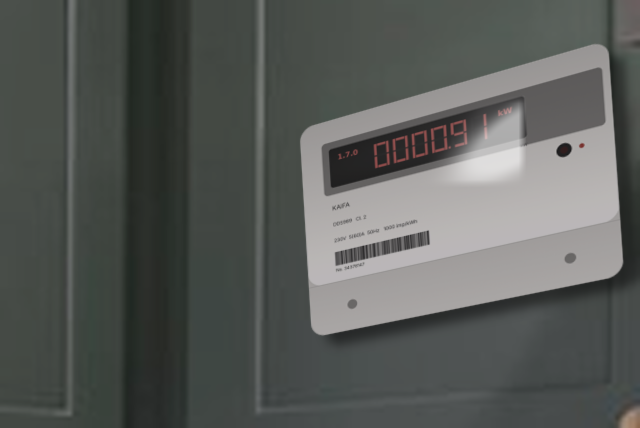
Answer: 0.91 (kW)
